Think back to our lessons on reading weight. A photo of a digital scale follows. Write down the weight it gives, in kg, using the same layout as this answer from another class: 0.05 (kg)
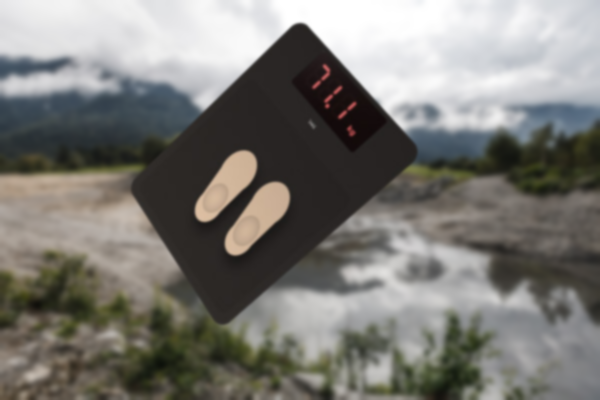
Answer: 71.1 (kg)
